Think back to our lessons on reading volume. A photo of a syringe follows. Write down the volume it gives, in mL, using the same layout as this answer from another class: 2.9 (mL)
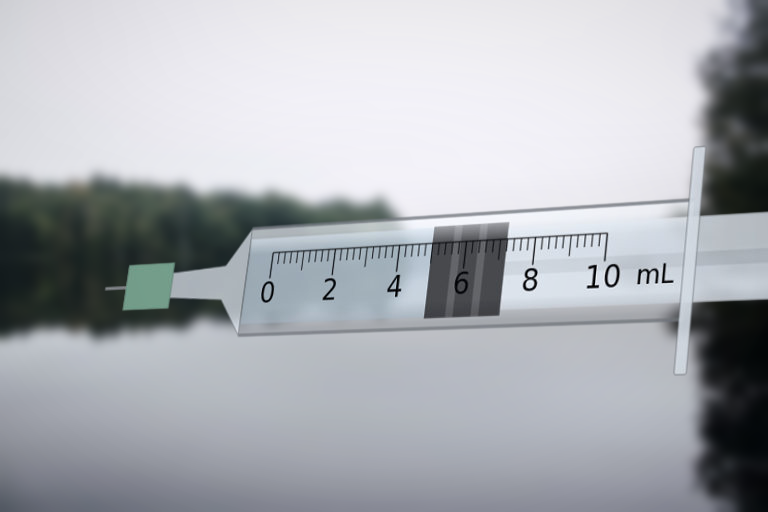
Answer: 5 (mL)
